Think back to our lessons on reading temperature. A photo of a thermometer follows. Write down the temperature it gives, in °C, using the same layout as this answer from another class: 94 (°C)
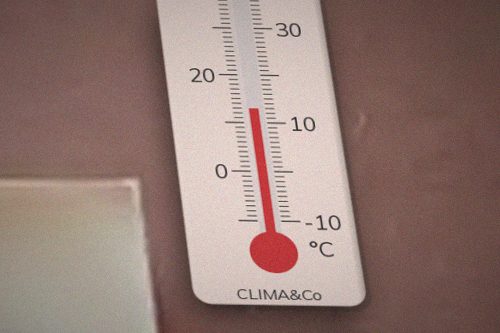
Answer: 13 (°C)
